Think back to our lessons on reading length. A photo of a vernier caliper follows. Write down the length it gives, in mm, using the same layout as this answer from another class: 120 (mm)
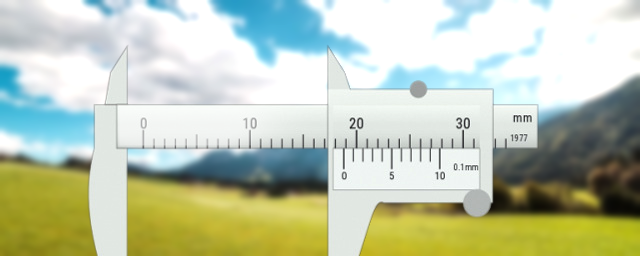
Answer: 18.8 (mm)
